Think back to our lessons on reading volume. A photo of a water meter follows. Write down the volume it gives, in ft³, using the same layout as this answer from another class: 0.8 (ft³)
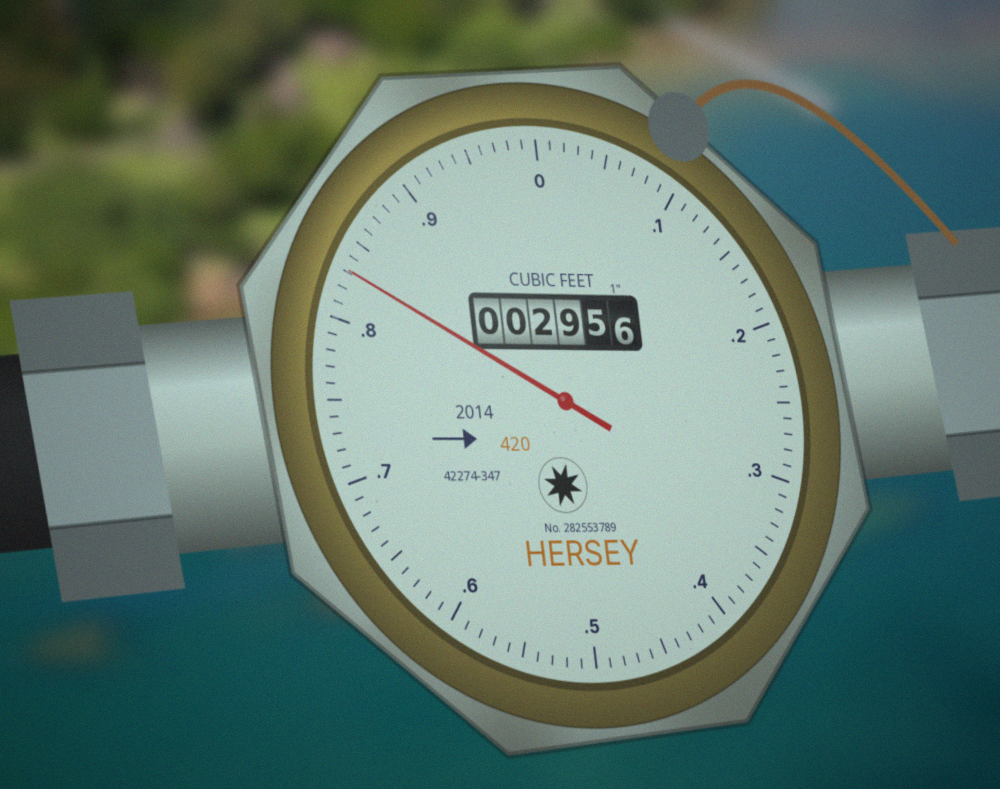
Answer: 2955.83 (ft³)
